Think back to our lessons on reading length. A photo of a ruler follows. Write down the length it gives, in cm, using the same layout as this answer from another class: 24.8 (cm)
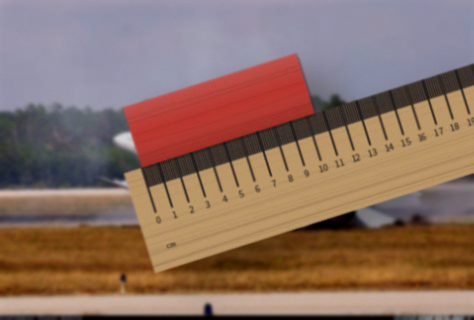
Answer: 10.5 (cm)
